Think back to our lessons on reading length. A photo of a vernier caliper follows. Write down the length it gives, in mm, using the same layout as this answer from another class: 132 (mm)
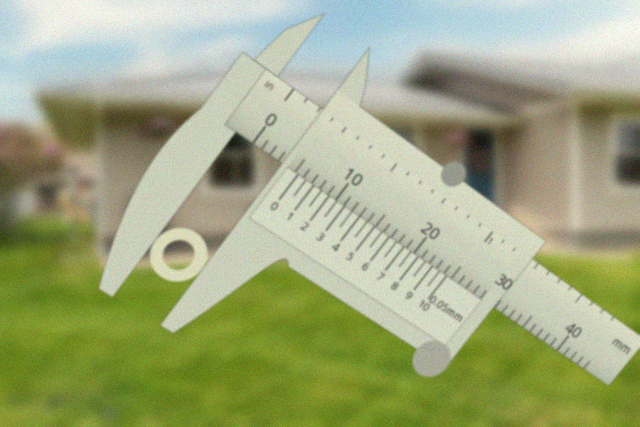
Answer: 5.4 (mm)
